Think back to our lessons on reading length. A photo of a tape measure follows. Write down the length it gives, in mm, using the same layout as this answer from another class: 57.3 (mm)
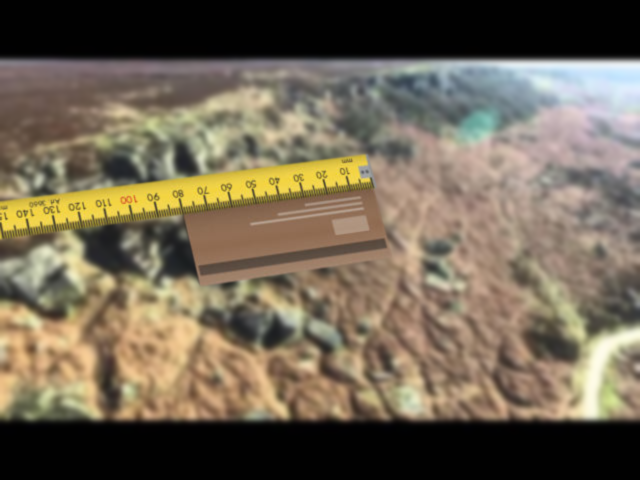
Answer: 80 (mm)
